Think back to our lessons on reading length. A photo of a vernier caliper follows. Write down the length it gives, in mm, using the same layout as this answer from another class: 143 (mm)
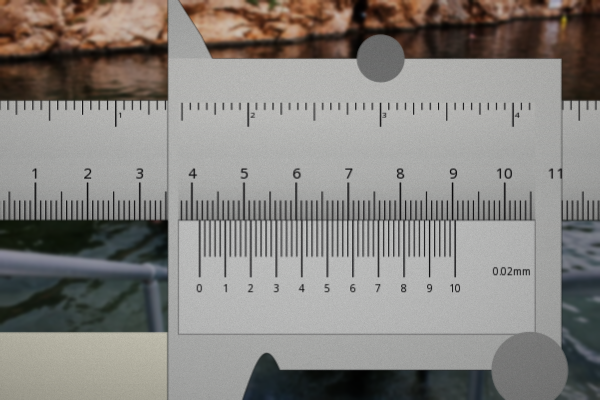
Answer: 41.5 (mm)
